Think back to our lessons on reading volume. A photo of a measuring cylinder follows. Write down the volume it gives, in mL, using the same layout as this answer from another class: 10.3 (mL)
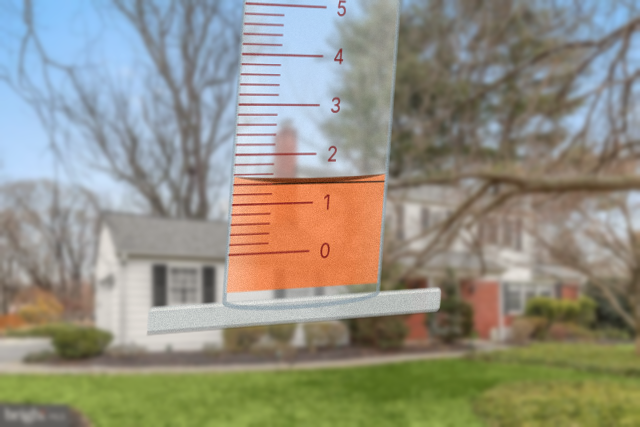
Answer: 1.4 (mL)
